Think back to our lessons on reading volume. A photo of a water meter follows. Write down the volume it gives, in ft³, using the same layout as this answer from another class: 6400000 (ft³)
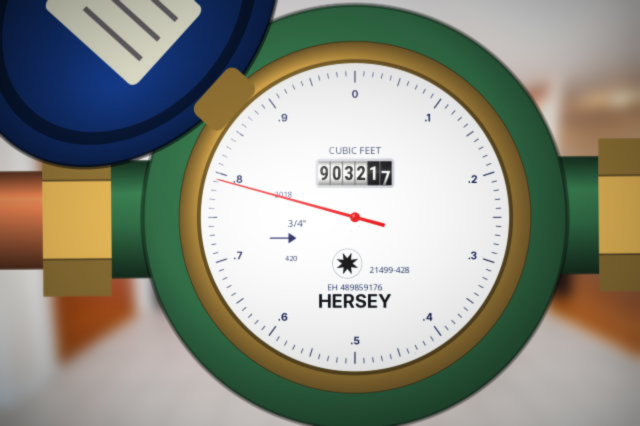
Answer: 903216.79 (ft³)
